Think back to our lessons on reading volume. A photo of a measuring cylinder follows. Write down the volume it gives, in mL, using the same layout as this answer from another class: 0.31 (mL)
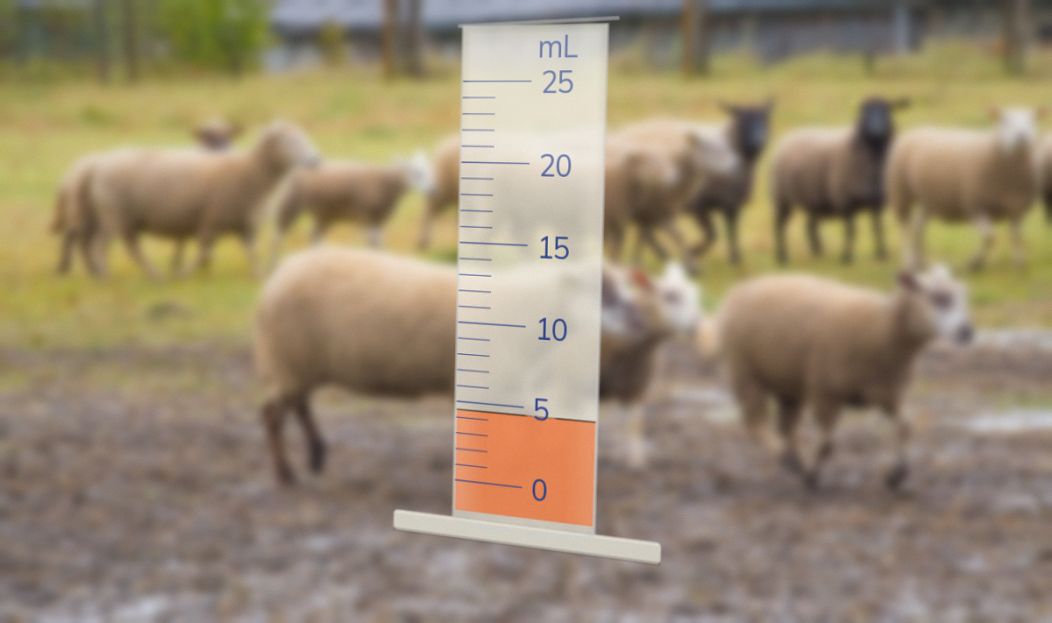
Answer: 4.5 (mL)
